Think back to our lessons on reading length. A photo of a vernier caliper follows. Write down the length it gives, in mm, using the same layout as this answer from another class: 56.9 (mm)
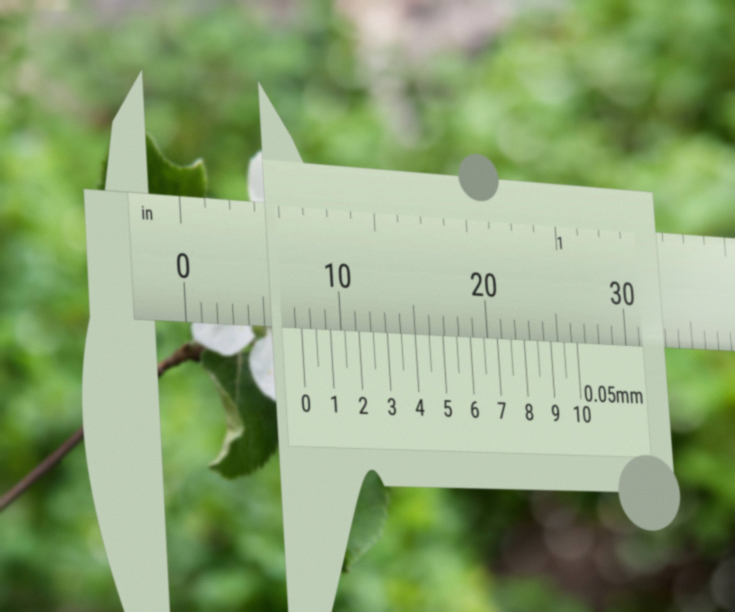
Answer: 7.4 (mm)
